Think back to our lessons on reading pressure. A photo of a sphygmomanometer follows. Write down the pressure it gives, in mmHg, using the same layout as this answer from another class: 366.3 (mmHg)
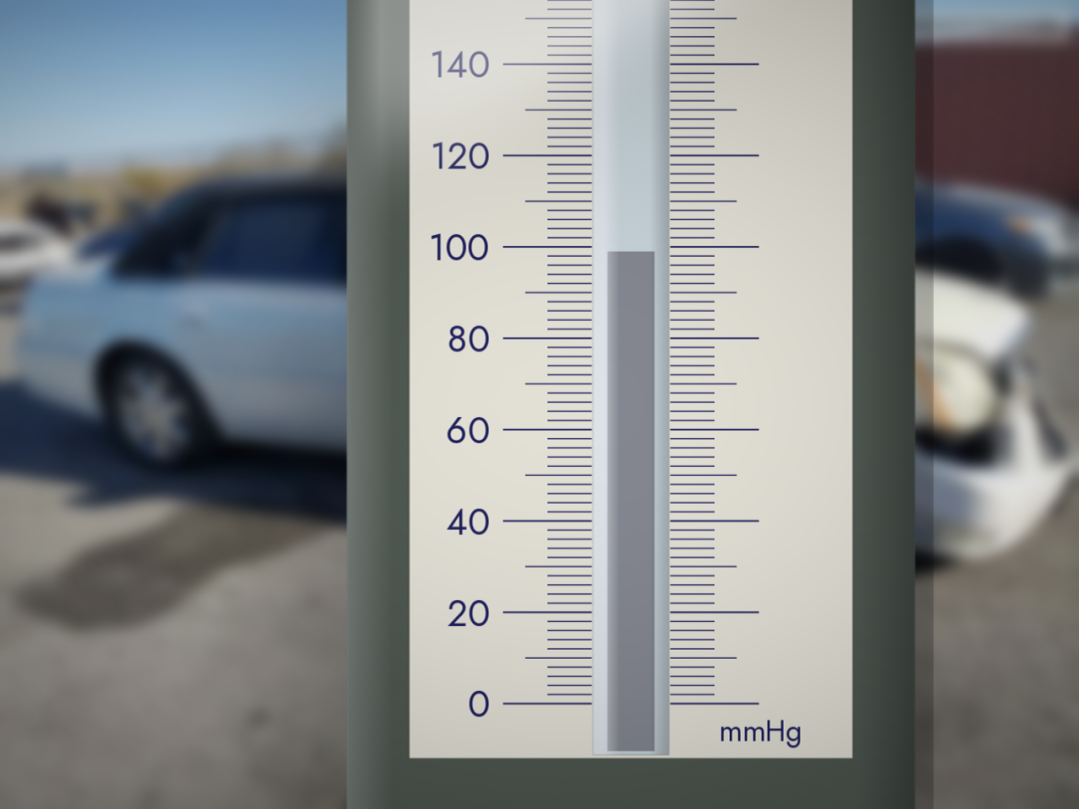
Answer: 99 (mmHg)
